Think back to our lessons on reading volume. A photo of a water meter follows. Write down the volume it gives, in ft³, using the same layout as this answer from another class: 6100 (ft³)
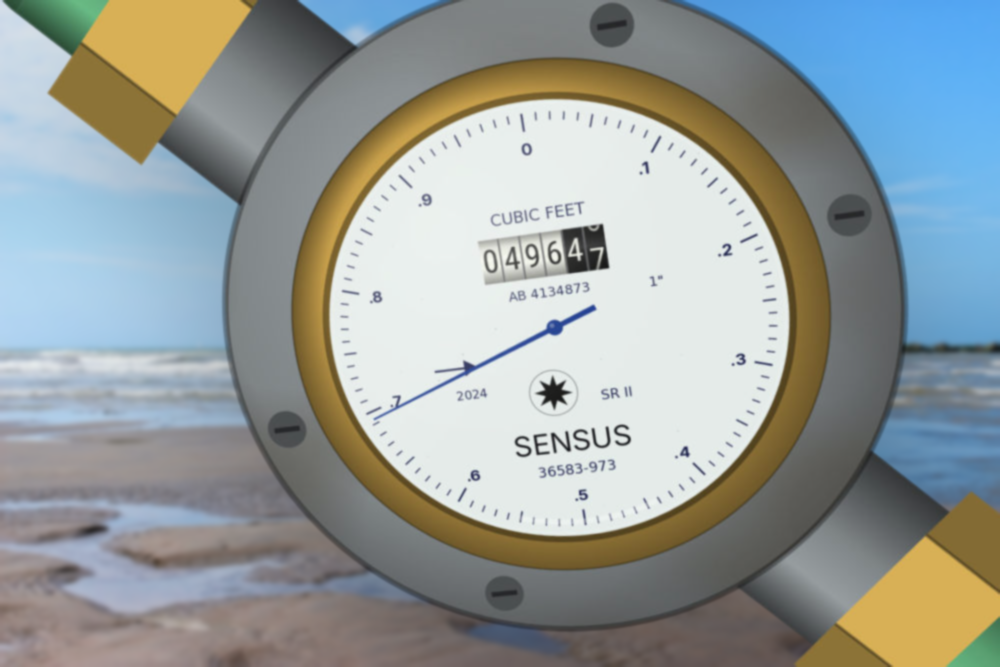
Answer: 49646.69 (ft³)
